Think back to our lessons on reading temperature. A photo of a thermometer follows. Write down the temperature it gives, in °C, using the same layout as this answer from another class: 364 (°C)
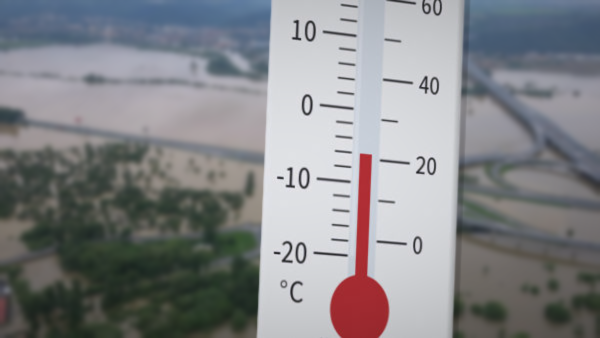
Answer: -6 (°C)
